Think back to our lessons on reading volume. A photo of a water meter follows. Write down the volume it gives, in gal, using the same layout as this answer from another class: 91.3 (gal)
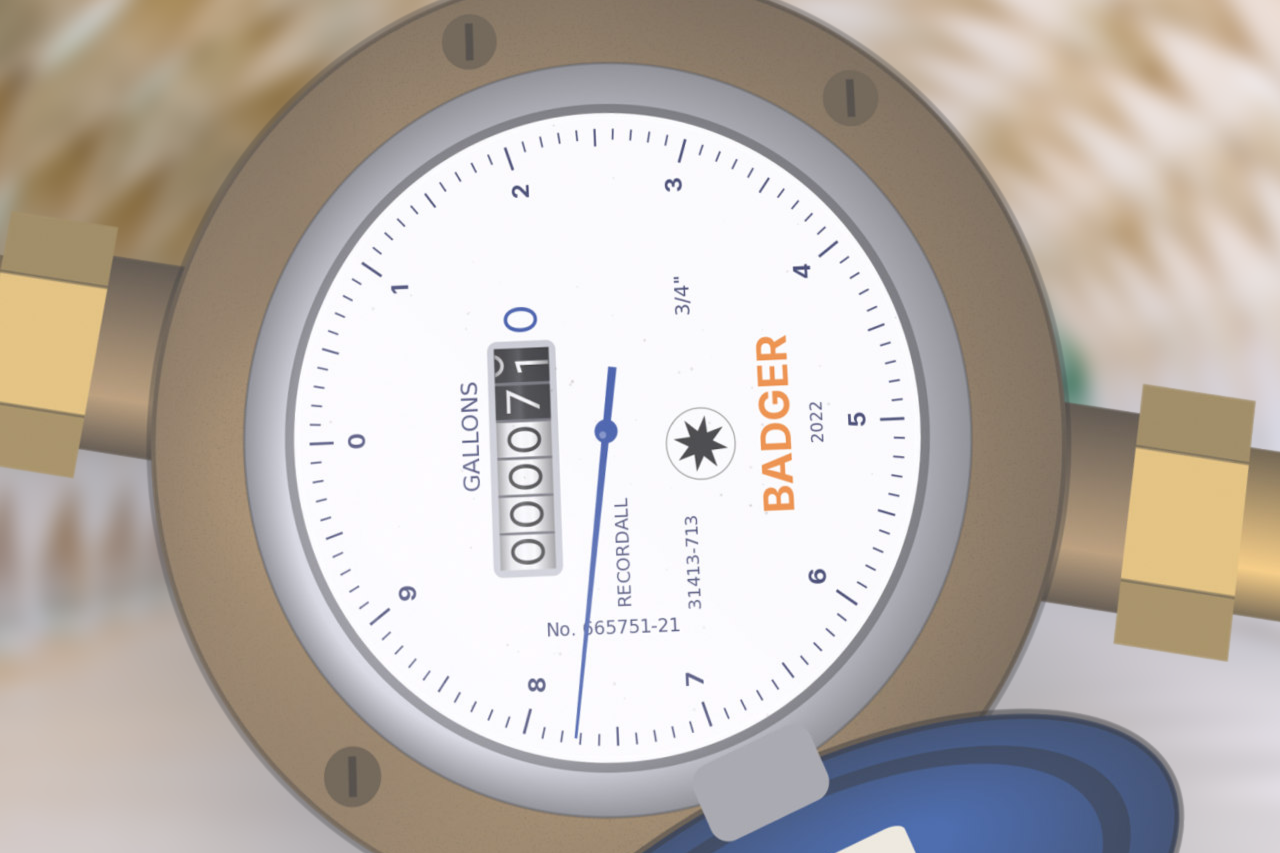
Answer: 707.7 (gal)
